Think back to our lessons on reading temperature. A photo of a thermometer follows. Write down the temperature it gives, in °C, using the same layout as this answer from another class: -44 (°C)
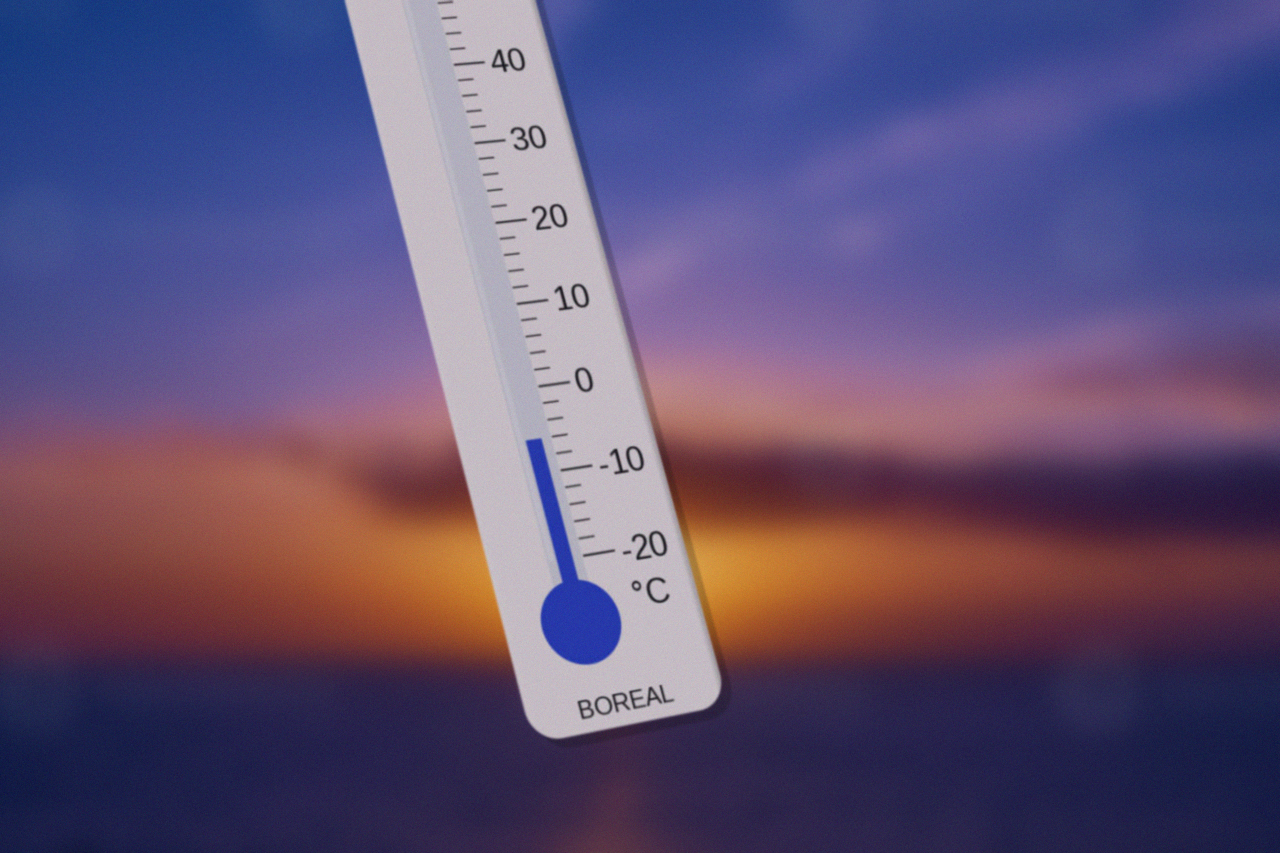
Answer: -6 (°C)
